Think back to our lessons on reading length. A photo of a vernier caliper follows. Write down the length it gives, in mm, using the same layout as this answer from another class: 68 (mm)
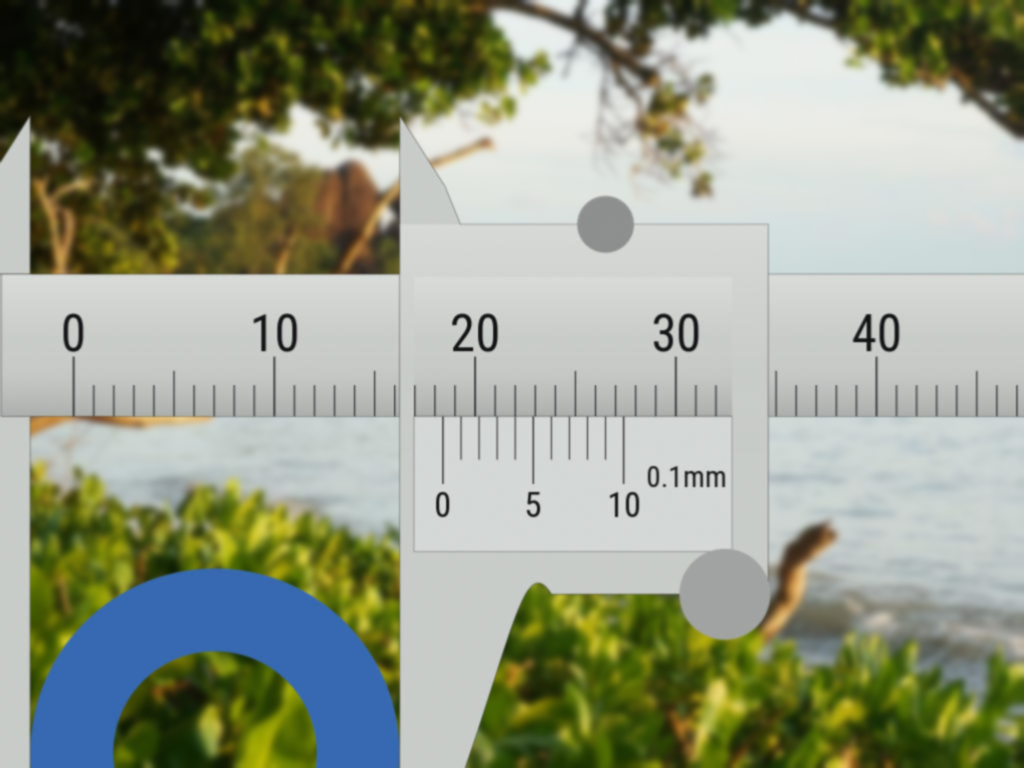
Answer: 18.4 (mm)
